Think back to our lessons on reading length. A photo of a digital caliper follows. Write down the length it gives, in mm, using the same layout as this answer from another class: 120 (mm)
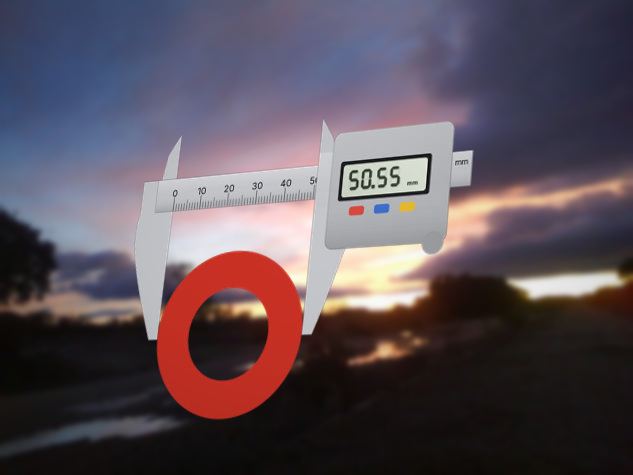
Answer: 50.55 (mm)
